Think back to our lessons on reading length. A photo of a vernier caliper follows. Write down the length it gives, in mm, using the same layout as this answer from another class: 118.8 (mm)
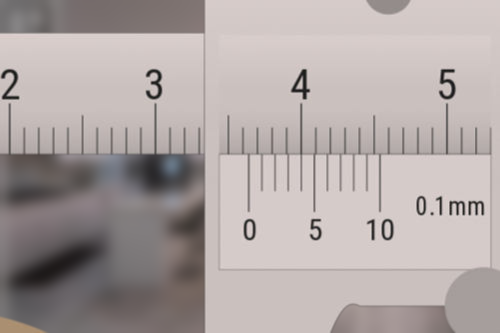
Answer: 36.4 (mm)
